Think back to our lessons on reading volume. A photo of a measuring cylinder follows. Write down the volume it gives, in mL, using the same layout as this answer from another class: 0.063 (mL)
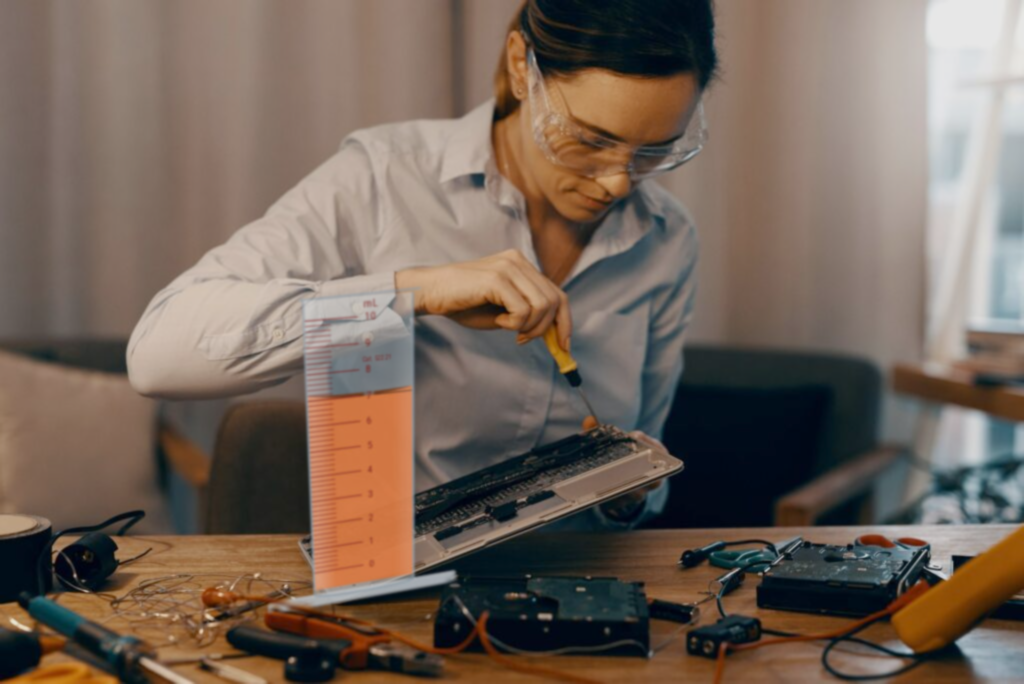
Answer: 7 (mL)
